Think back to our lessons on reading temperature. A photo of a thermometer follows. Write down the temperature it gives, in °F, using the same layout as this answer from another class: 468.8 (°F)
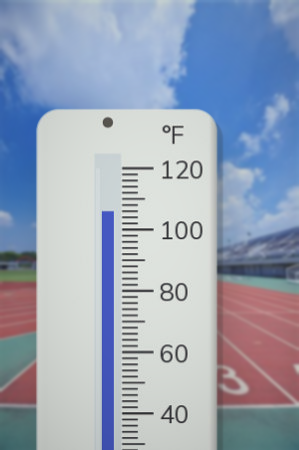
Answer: 106 (°F)
